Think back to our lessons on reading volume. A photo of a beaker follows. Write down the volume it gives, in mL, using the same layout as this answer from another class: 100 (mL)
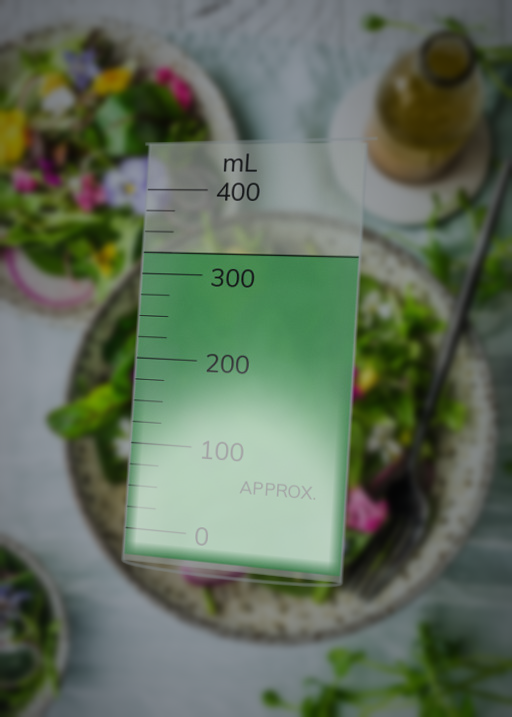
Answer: 325 (mL)
